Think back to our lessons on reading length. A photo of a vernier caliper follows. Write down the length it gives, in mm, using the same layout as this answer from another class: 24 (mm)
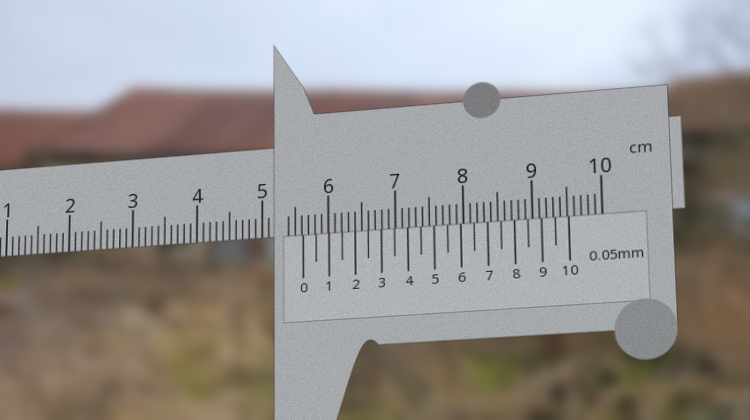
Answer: 56.2 (mm)
